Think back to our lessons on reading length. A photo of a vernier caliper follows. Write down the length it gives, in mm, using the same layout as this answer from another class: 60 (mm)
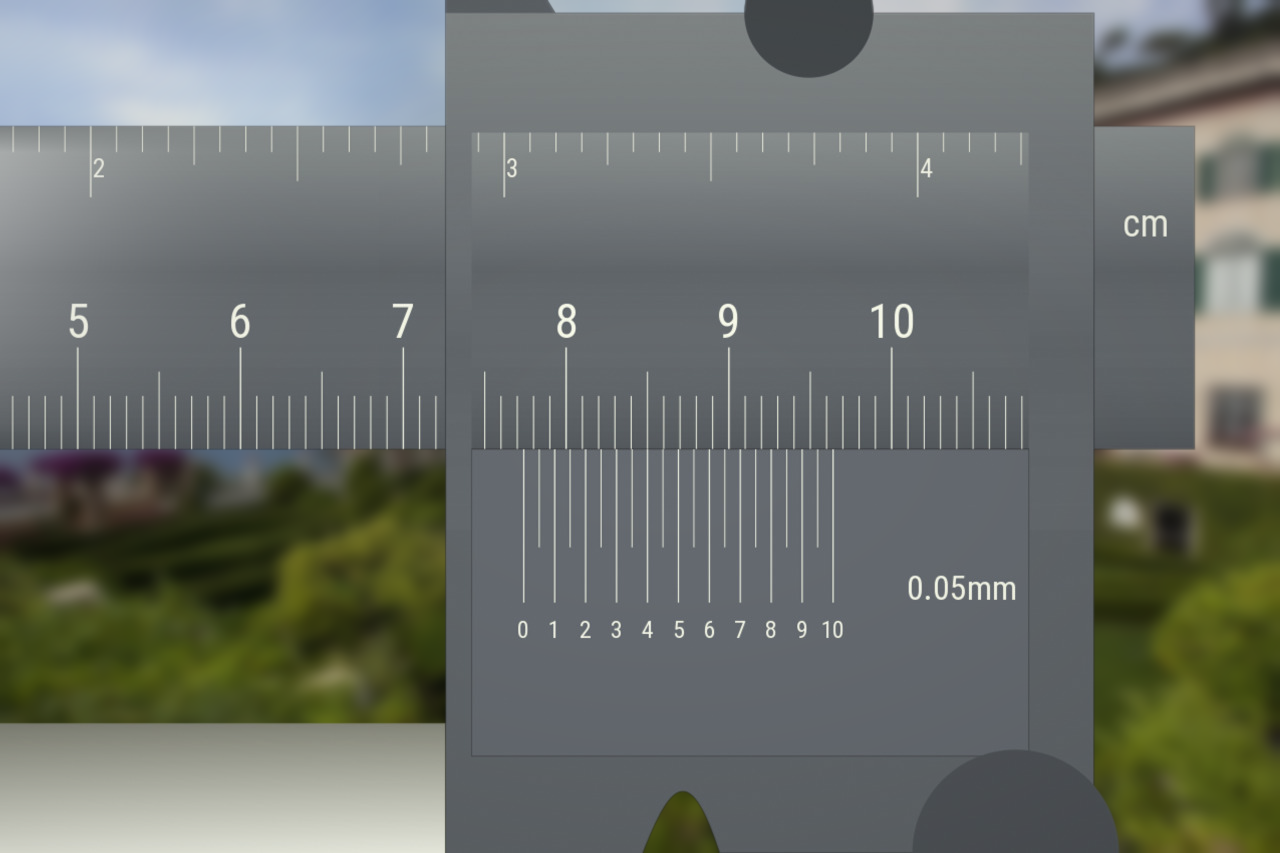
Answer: 77.4 (mm)
